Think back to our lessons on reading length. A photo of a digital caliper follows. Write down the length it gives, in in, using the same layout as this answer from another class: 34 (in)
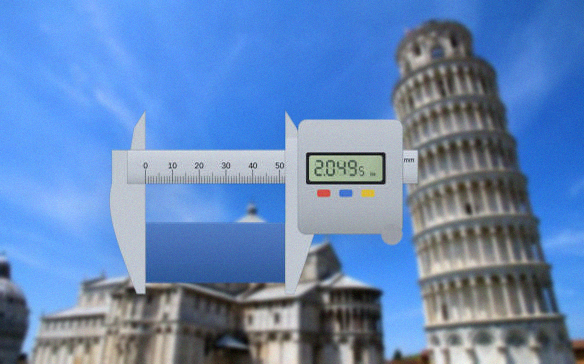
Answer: 2.0495 (in)
